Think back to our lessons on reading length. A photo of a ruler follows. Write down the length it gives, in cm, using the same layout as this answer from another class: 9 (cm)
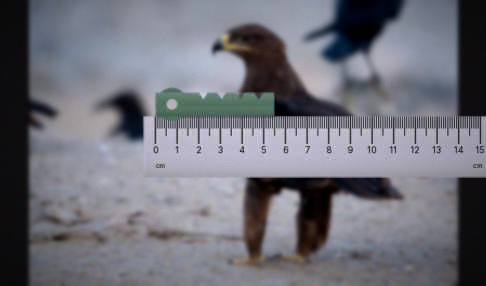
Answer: 5.5 (cm)
